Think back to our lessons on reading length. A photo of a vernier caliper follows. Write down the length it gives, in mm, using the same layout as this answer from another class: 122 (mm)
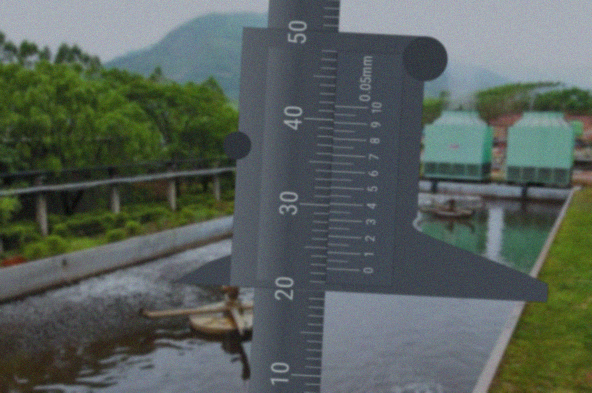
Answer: 22.6 (mm)
